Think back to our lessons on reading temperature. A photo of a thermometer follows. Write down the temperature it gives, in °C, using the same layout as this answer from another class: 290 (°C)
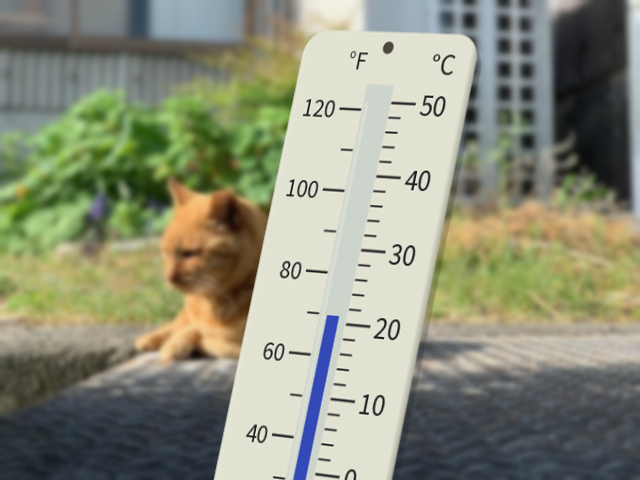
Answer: 21 (°C)
